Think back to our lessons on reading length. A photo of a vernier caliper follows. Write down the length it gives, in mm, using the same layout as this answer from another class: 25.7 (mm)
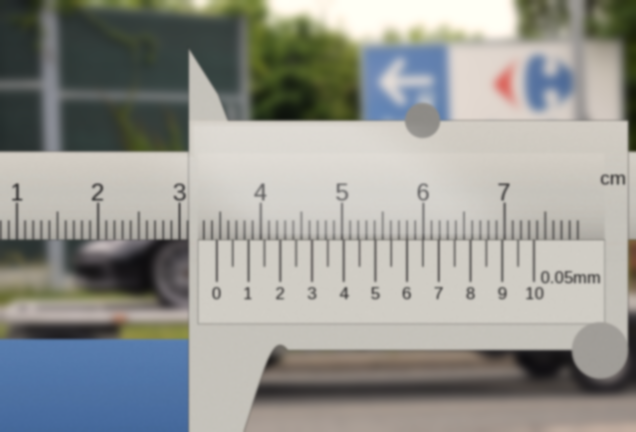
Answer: 34.6 (mm)
